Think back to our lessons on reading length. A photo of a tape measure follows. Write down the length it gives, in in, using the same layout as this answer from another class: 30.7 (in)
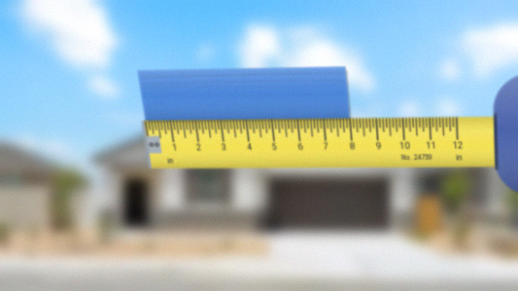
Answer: 8 (in)
